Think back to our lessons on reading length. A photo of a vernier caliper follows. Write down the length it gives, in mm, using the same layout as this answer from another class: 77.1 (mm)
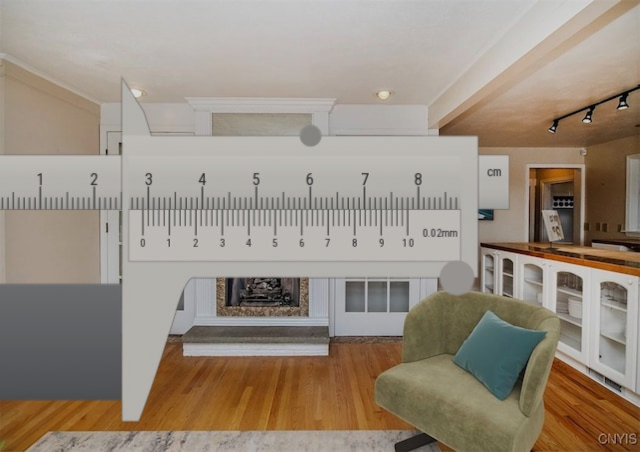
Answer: 29.0 (mm)
